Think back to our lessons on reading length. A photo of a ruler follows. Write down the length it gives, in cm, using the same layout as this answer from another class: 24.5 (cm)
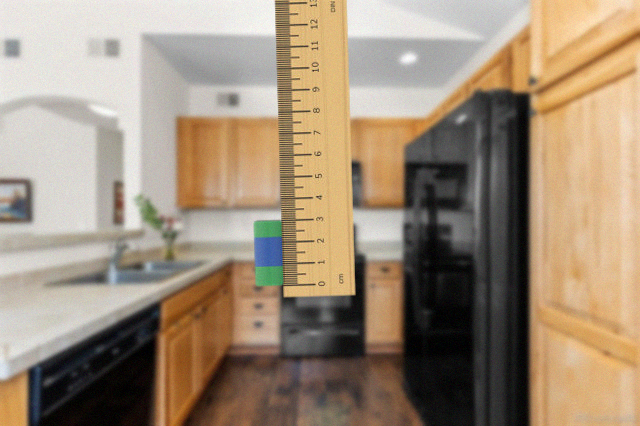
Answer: 3 (cm)
